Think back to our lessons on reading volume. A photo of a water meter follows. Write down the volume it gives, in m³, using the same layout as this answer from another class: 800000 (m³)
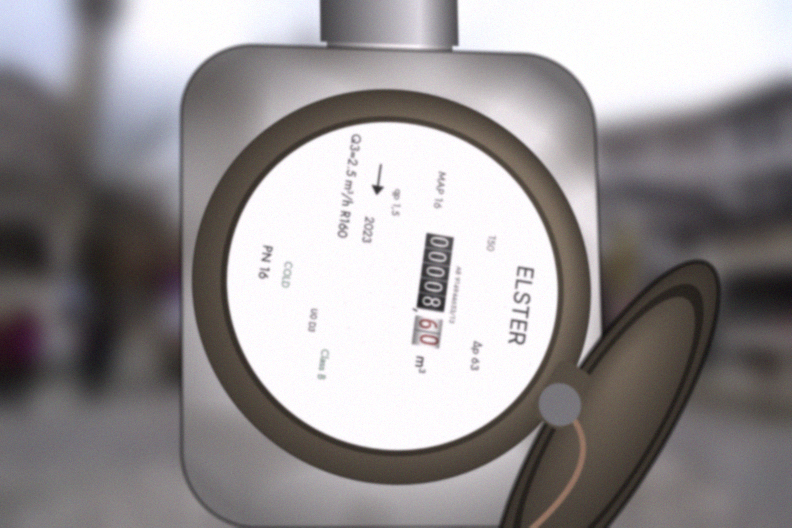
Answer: 8.60 (m³)
